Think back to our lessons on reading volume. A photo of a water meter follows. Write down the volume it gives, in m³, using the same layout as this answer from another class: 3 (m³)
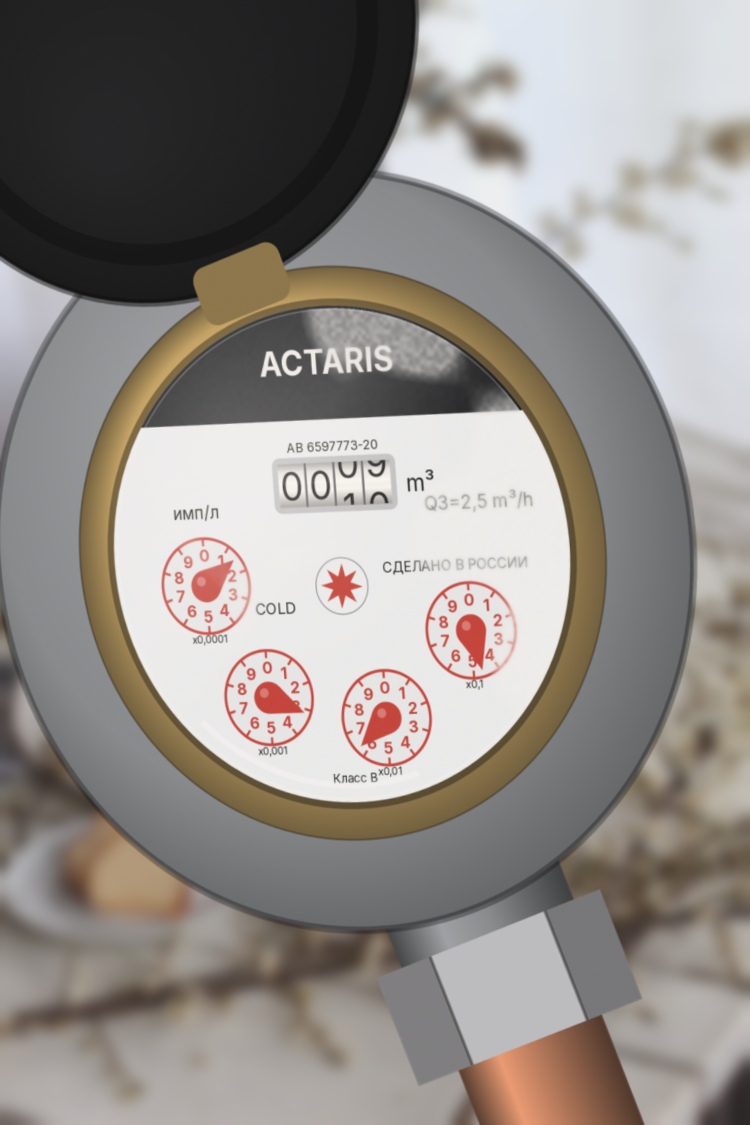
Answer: 9.4631 (m³)
